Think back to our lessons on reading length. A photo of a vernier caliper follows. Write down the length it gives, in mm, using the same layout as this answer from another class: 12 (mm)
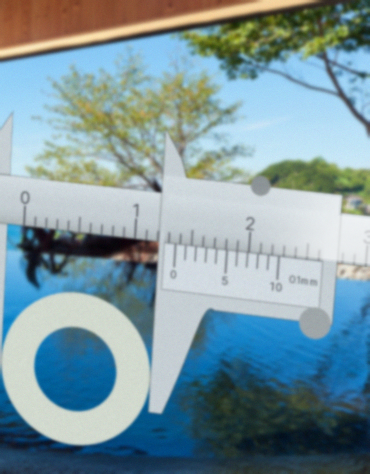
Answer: 13.6 (mm)
